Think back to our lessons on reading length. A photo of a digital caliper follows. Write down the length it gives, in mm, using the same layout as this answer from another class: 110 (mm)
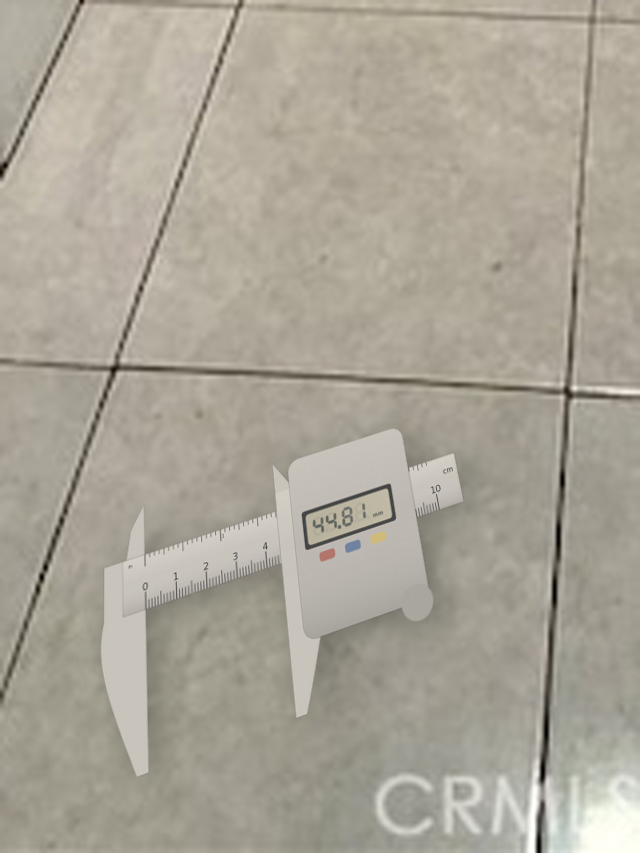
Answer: 44.81 (mm)
